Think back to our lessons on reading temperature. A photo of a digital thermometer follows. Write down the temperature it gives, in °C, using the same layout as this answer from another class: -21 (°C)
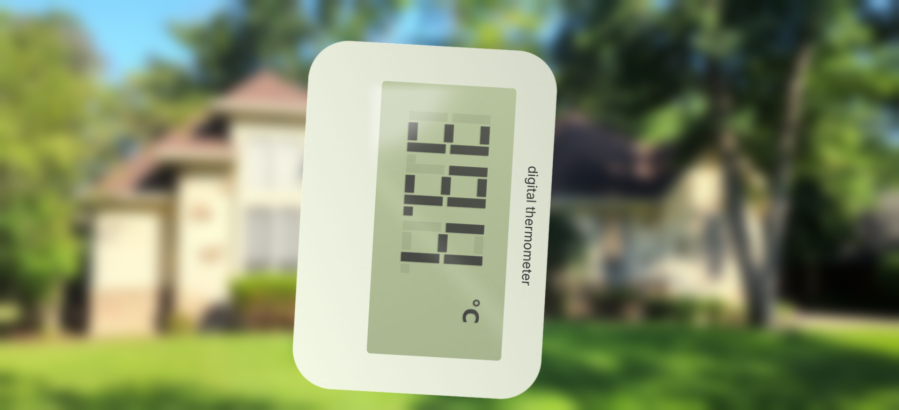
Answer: 39.4 (°C)
